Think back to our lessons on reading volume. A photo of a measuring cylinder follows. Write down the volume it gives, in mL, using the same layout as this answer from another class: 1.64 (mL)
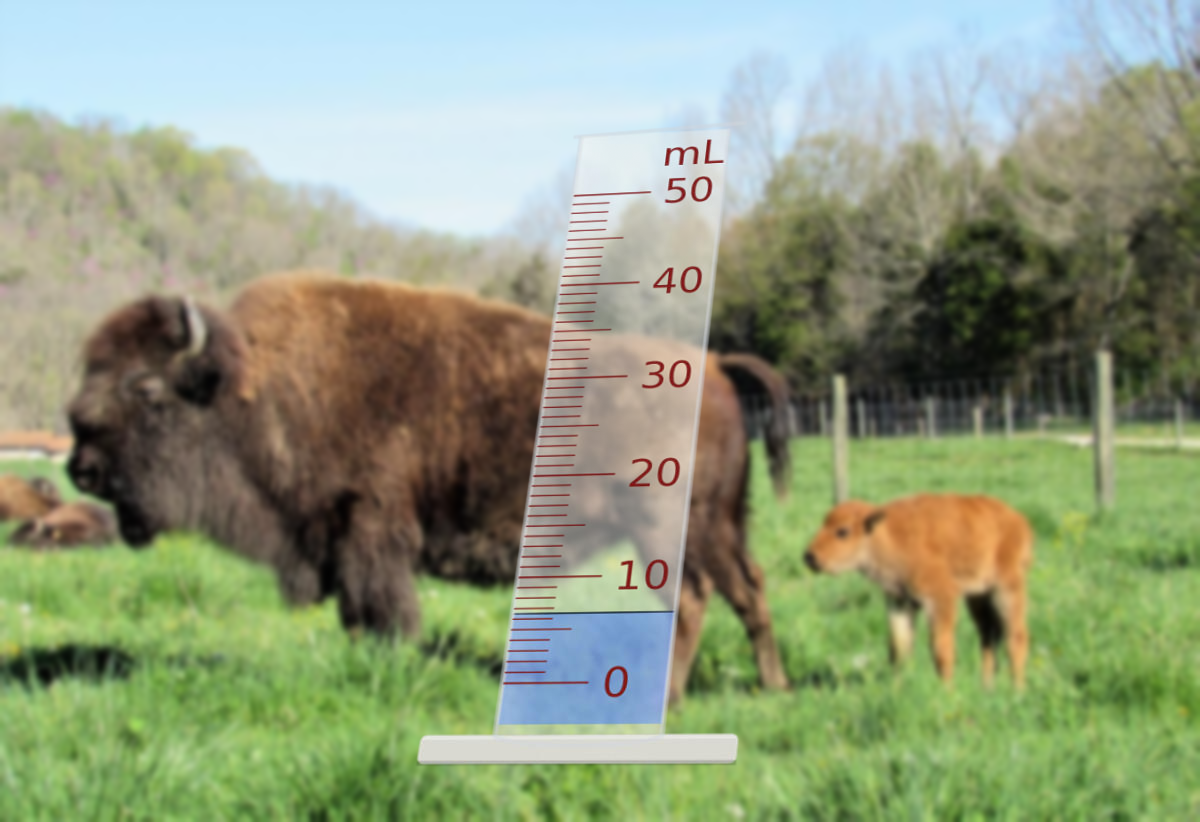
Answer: 6.5 (mL)
